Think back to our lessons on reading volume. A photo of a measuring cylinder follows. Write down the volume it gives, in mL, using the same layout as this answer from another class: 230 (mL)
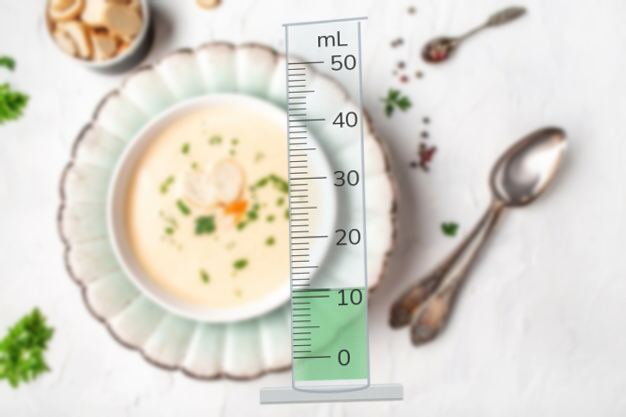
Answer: 11 (mL)
